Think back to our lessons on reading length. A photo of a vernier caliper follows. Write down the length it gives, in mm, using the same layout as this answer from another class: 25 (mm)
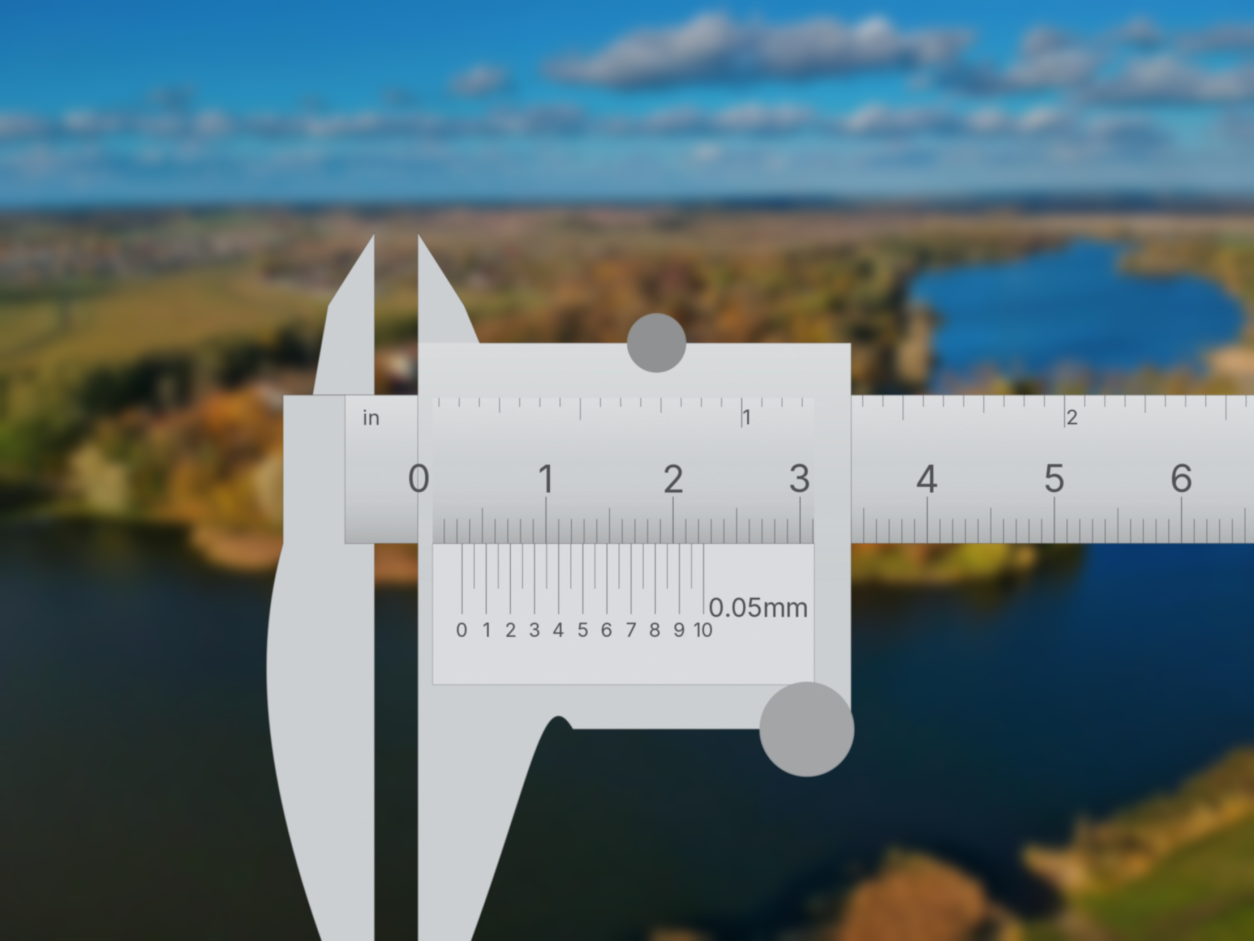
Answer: 3.4 (mm)
